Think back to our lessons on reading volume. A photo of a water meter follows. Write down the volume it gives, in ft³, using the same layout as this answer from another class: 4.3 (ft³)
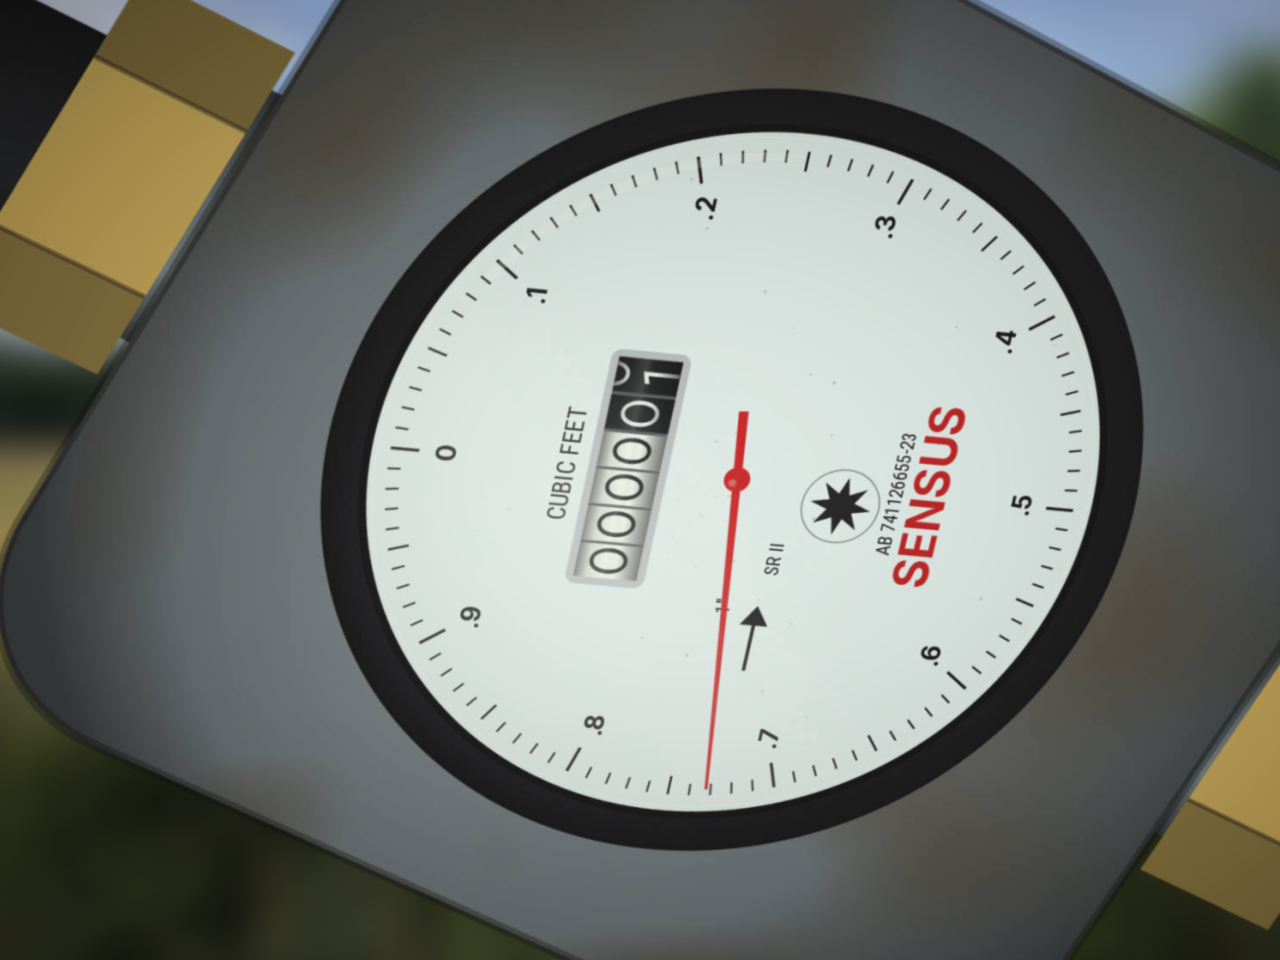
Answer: 0.73 (ft³)
